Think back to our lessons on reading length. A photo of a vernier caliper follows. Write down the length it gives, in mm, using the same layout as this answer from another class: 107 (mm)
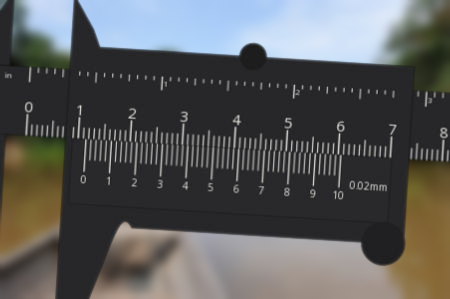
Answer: 11.5 (mm)
